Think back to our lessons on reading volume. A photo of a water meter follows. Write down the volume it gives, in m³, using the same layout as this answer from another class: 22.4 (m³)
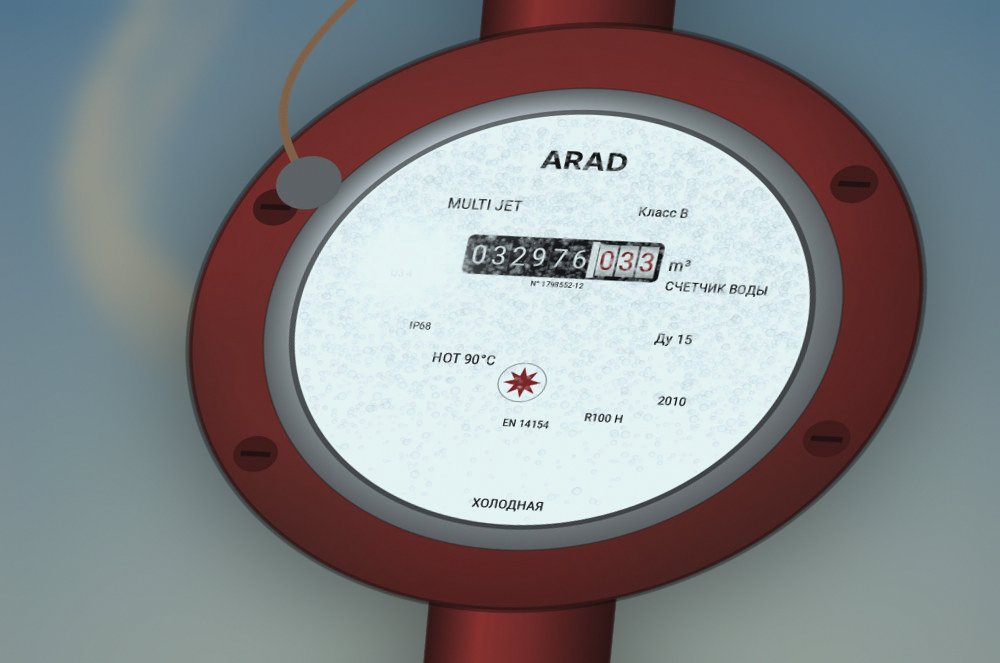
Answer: 32976.033 (m³)
